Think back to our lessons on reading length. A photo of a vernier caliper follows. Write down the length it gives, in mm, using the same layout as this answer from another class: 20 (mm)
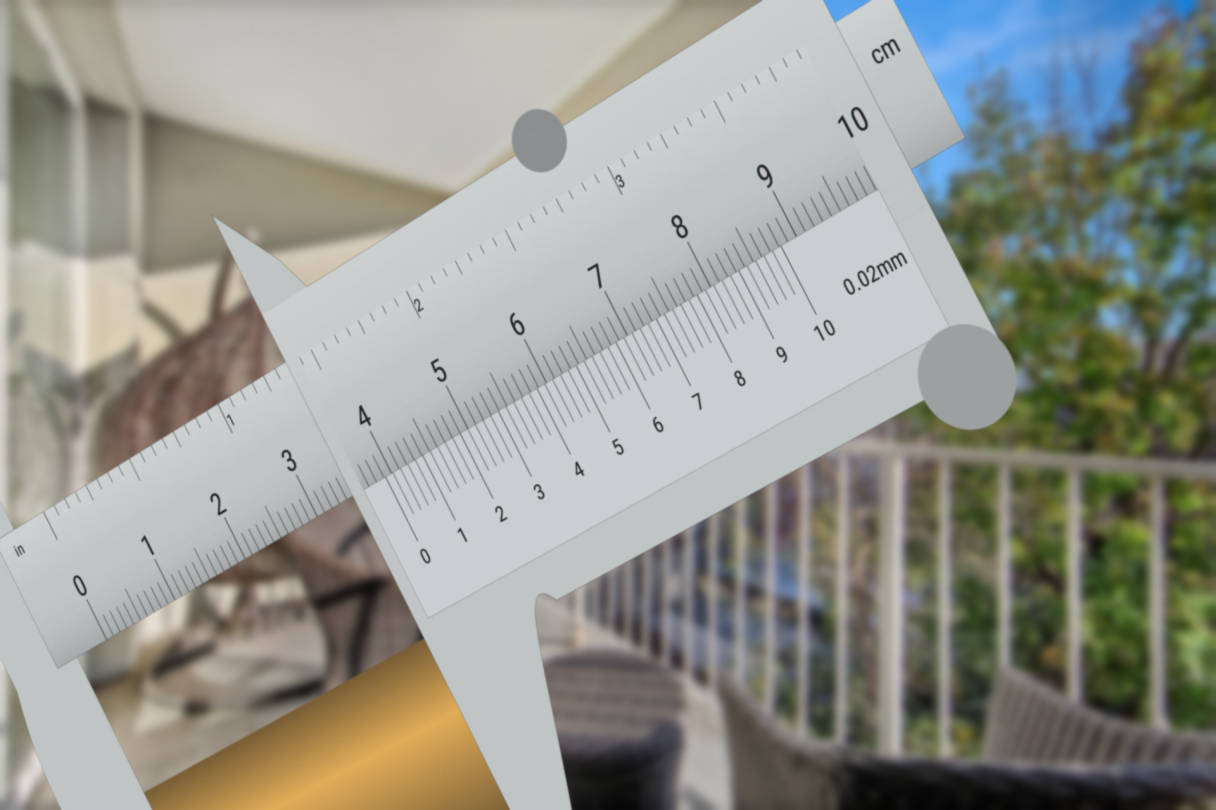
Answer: 39.2 (mm)
